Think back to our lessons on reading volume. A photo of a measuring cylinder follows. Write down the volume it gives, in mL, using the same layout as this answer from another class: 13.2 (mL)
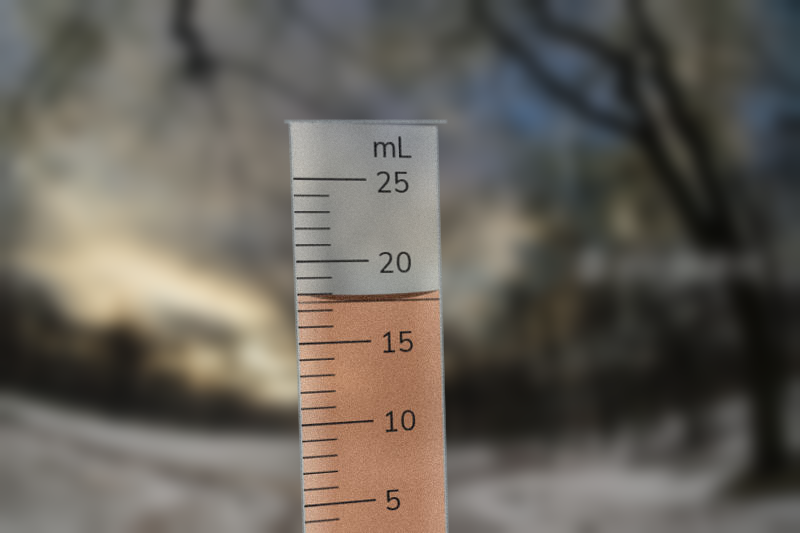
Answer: 17.5 (mL)
